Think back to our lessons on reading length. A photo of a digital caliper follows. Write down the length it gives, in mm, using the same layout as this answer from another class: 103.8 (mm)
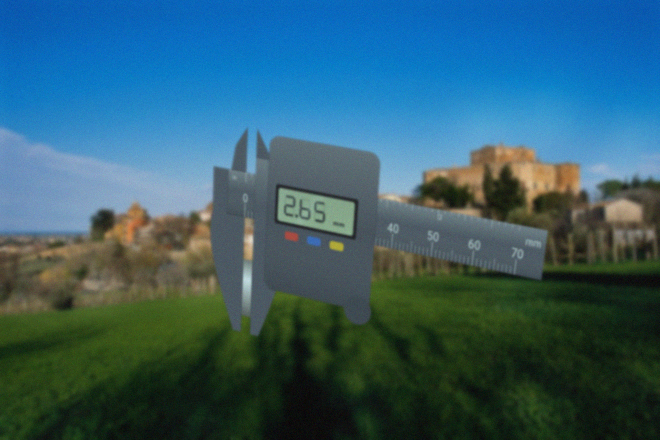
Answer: 2.65 (mm)
